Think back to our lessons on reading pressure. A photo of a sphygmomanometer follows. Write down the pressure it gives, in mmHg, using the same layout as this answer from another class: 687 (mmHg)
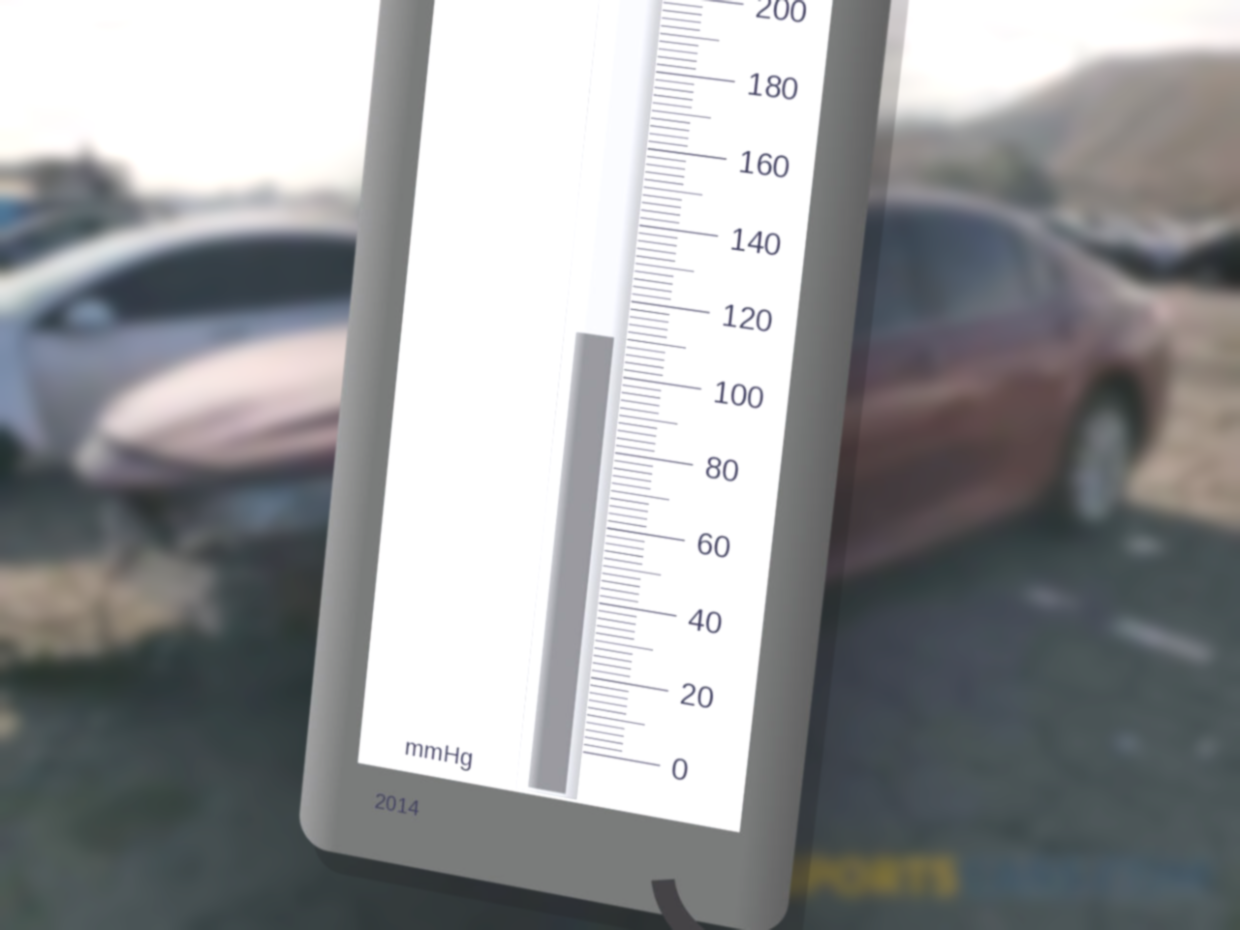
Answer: 110 (mmHg)
